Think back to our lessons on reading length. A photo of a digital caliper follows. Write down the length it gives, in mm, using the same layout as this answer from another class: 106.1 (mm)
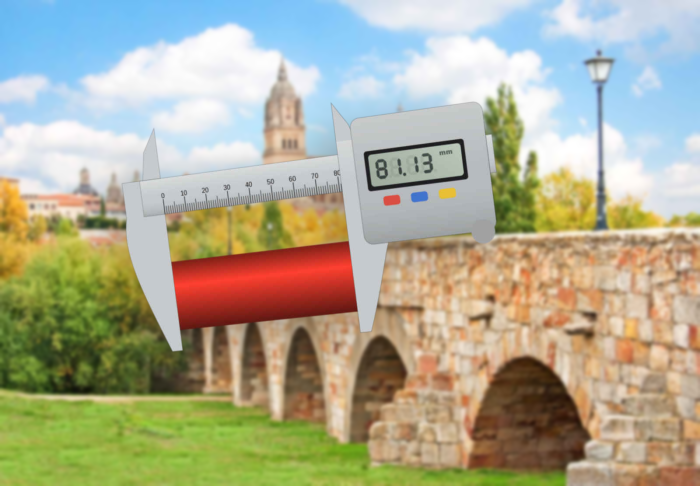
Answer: 81.13 (mm)
